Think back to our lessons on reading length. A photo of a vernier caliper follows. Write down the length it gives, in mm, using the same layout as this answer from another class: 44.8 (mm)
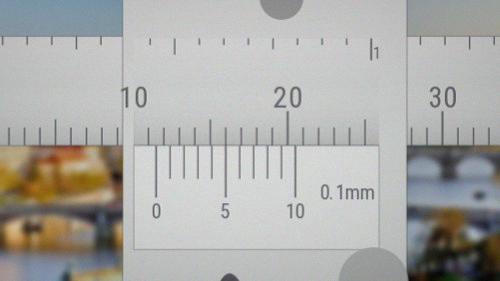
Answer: 11.5 (mm)
